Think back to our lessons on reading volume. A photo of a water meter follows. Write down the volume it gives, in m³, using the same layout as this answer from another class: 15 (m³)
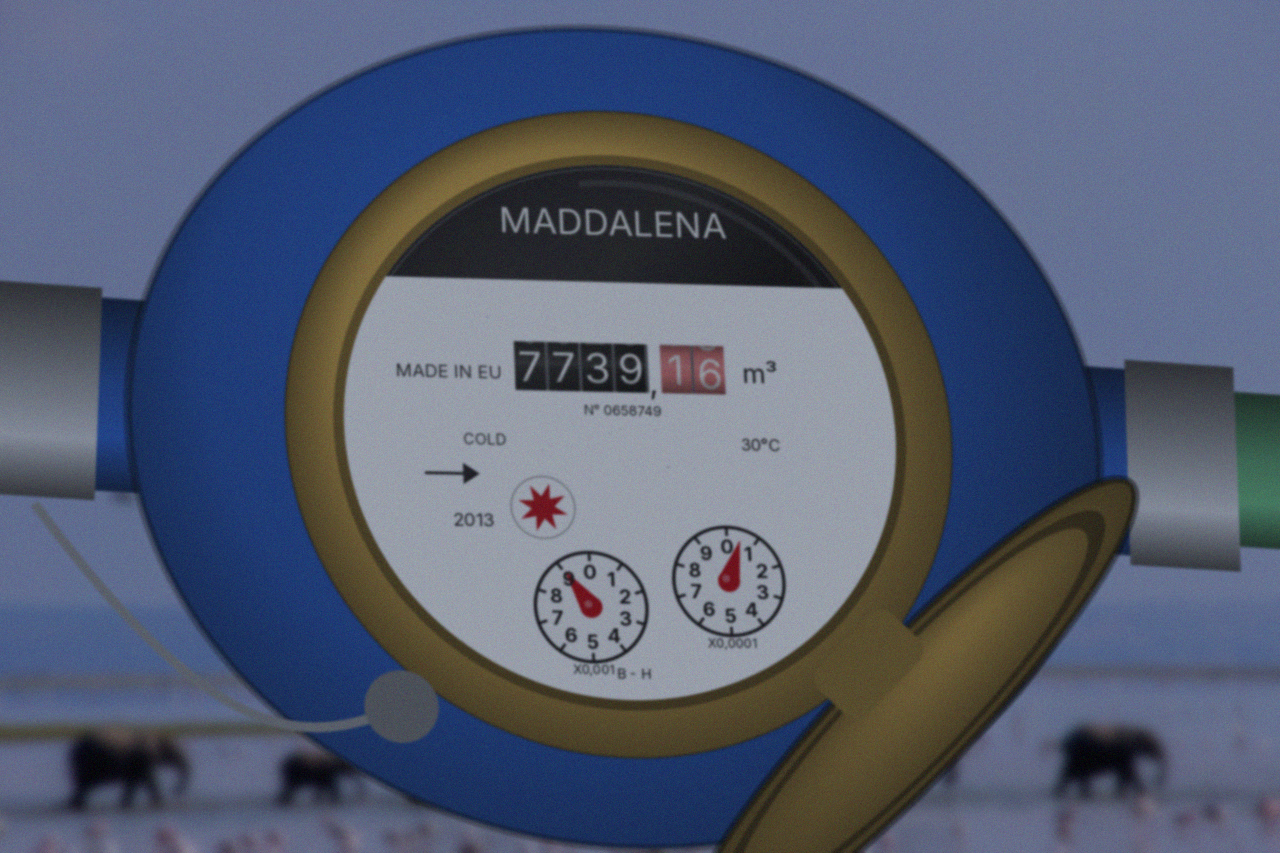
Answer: 7739.1590 (m³)
